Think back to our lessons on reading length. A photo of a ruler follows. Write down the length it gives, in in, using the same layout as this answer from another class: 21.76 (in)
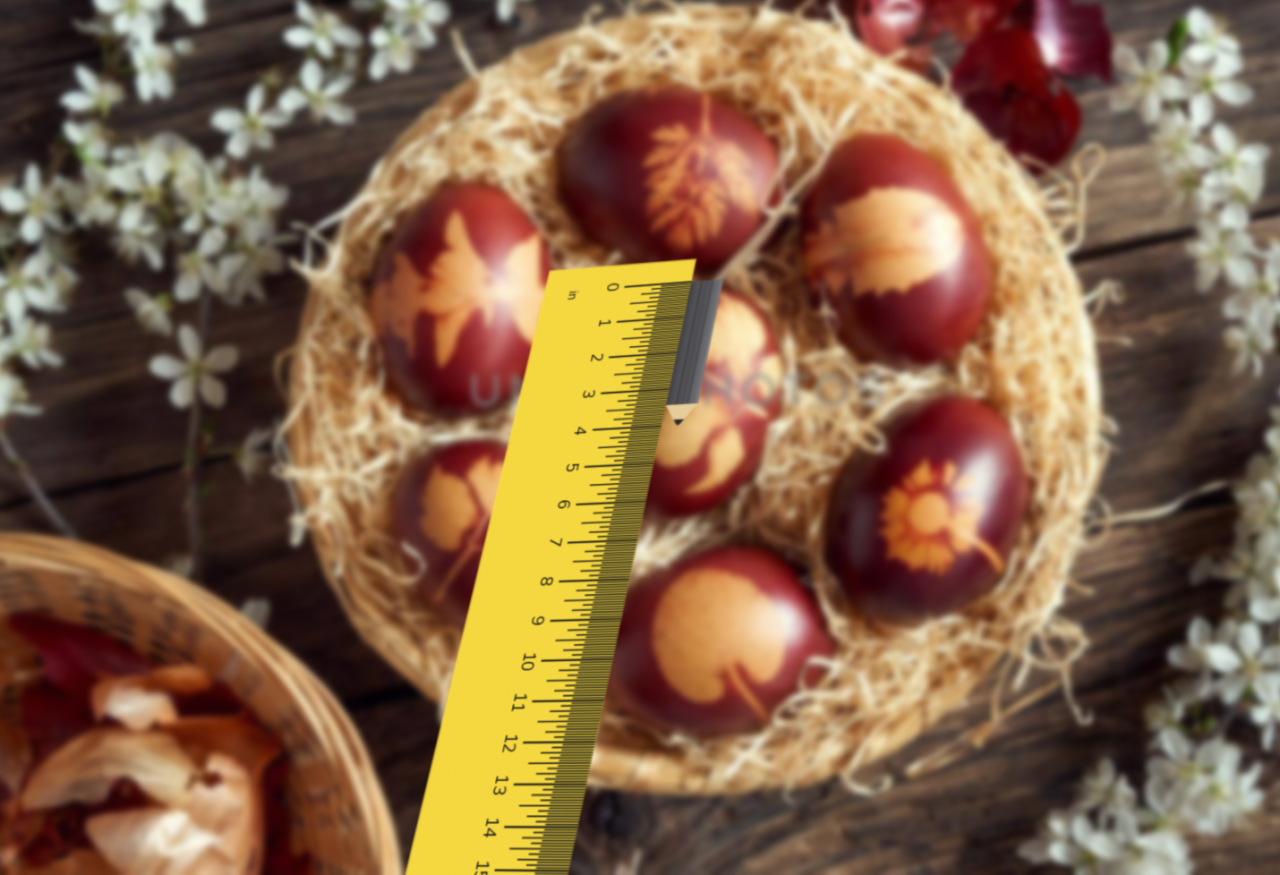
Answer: 4 (in)
